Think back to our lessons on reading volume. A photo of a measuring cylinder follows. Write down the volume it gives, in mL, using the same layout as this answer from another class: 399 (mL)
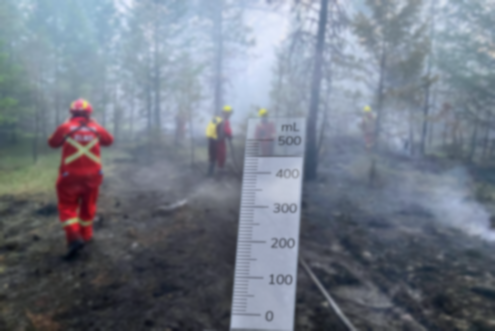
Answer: 450 (mL)
